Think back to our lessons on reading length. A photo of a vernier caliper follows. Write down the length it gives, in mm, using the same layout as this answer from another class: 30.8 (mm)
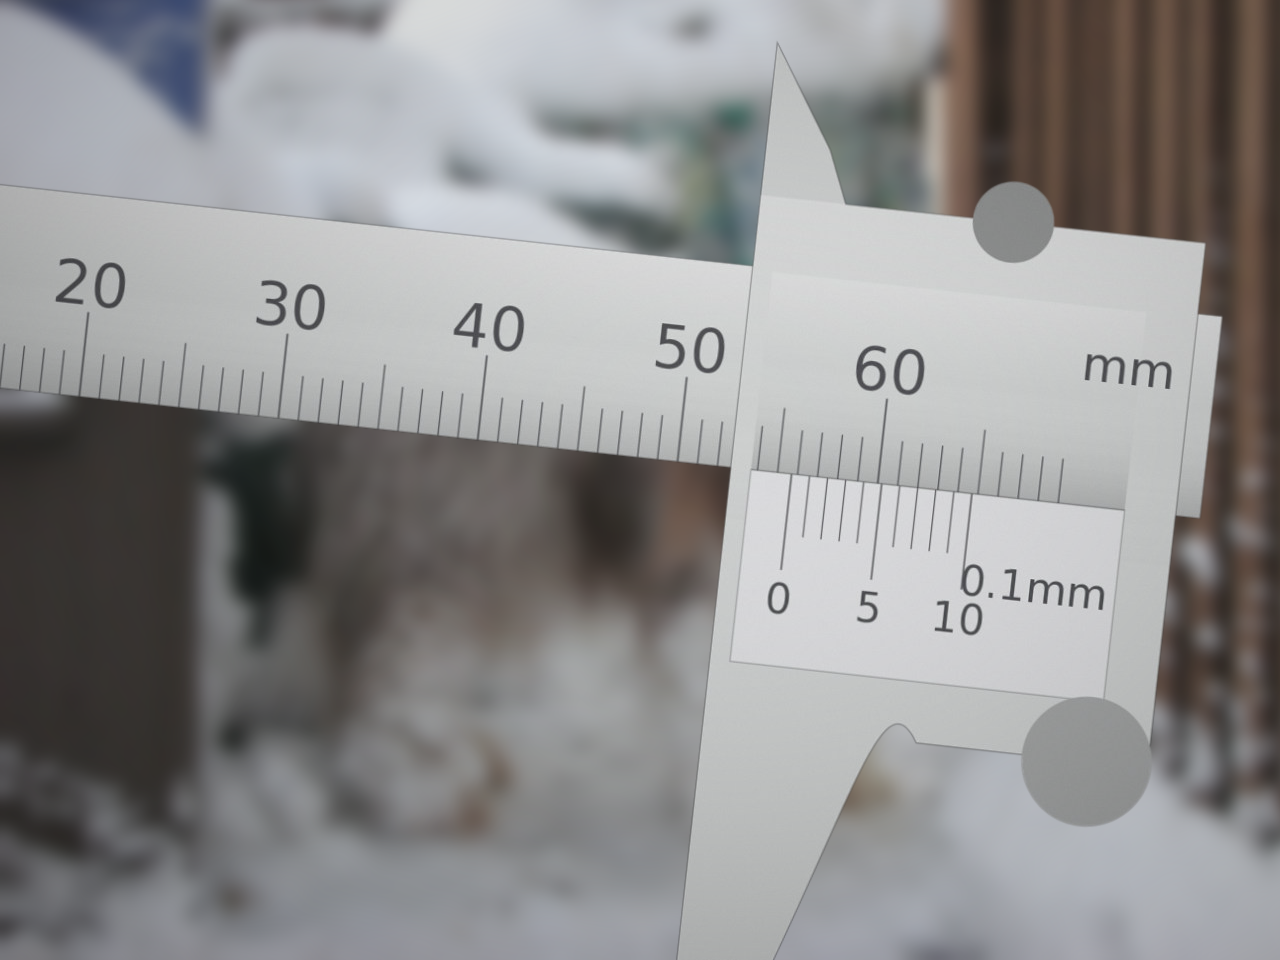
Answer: 55.7 (mm)
